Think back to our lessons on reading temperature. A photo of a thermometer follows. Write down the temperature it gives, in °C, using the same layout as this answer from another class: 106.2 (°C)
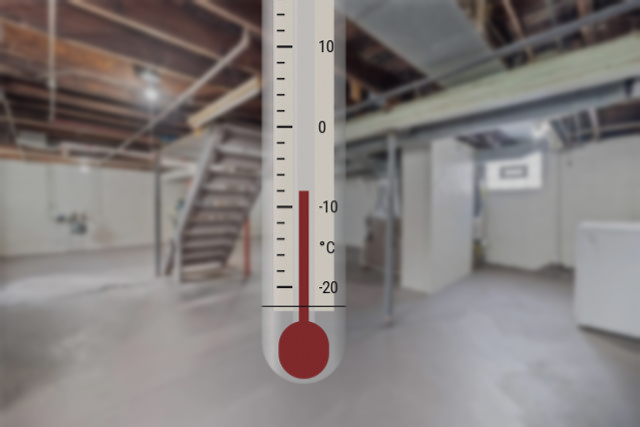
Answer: -8 (°C)
